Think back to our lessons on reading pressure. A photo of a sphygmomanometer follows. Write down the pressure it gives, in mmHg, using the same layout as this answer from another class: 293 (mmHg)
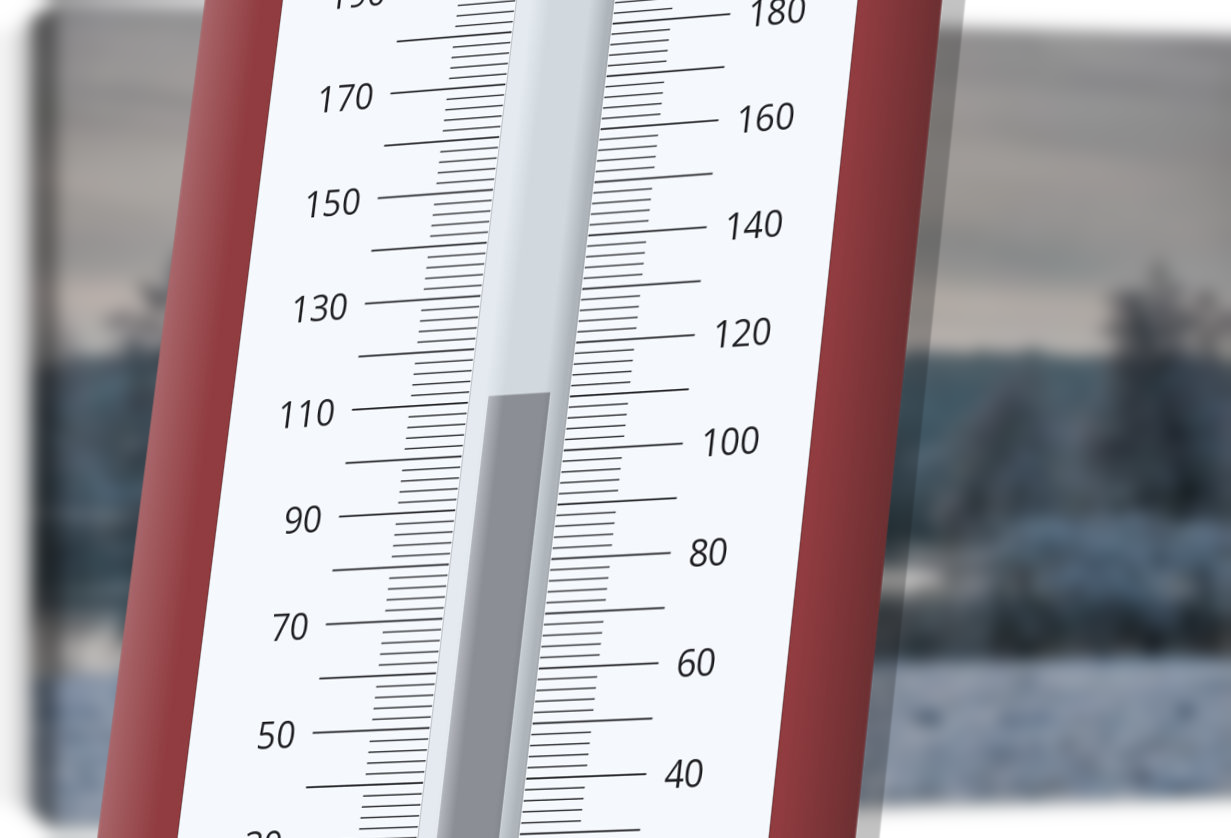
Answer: 111 (mmHg)
